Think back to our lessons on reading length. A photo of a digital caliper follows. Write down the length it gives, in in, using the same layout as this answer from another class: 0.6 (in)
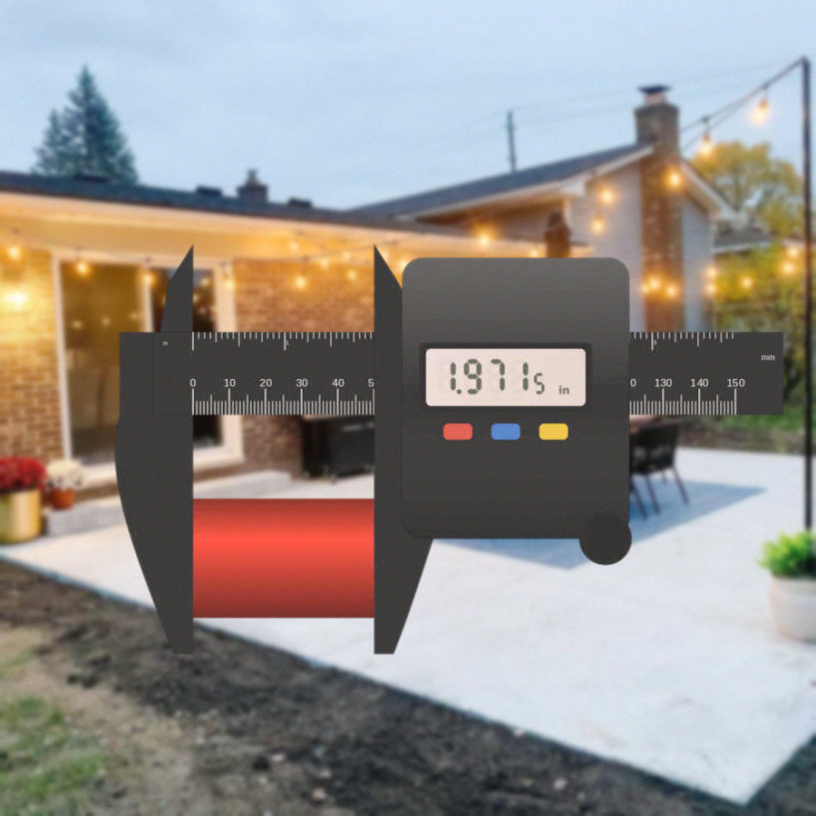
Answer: 1.9715 (in)
